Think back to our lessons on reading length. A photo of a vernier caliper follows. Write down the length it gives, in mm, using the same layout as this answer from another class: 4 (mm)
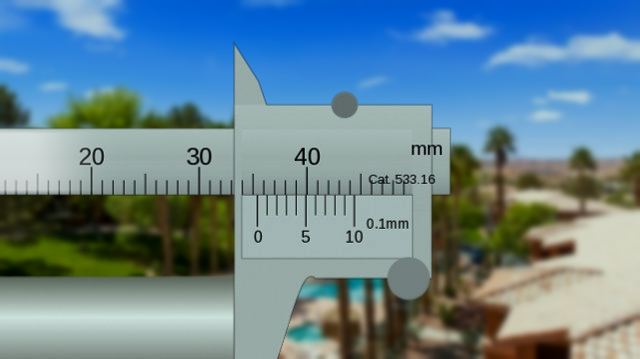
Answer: 35.4 (mm)
